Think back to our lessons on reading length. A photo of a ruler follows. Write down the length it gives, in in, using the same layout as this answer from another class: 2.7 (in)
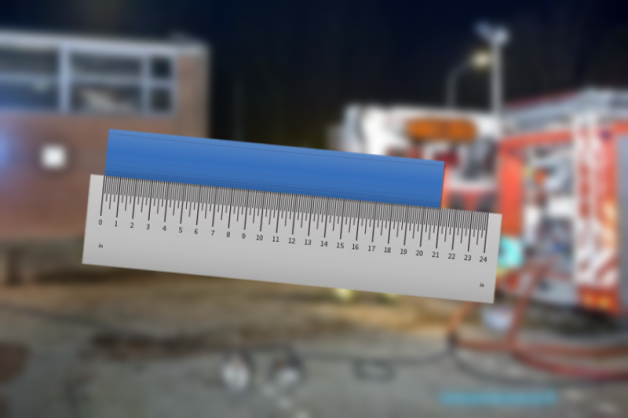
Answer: 21 (in)
